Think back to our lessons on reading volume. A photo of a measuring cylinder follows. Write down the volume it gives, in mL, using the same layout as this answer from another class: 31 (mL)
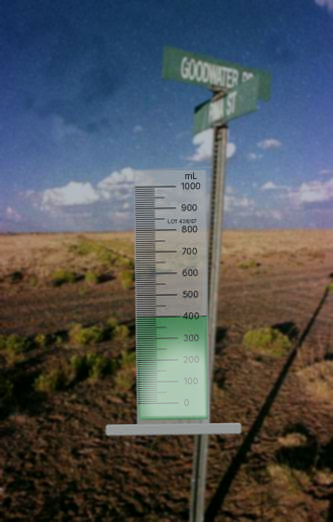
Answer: 400 (mL)
